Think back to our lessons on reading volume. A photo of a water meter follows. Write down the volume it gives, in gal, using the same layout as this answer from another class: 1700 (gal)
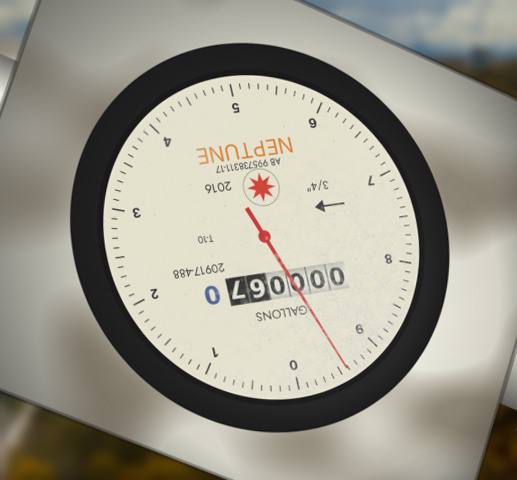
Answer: 669.4 (gal)
